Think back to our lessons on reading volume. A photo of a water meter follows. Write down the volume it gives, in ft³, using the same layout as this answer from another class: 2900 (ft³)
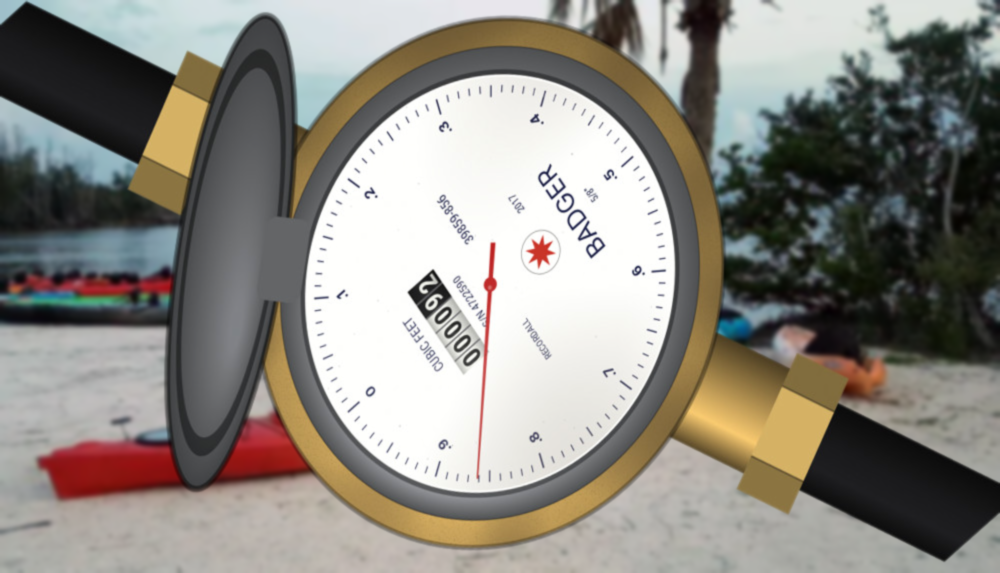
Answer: 91.86 (ft³)
